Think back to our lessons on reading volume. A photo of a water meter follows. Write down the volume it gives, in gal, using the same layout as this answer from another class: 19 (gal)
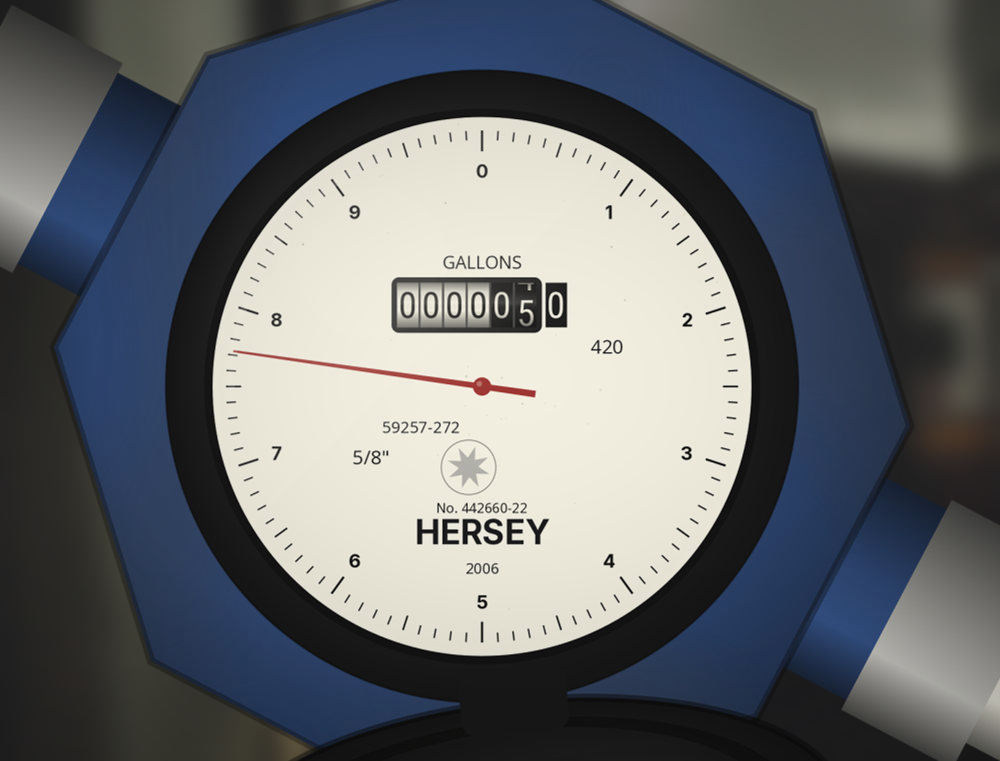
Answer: 47.7 (gal)
